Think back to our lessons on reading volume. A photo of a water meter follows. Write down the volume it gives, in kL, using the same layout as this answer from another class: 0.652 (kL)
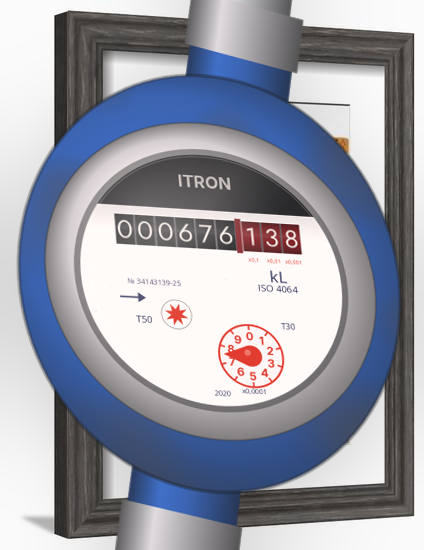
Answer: 676.1387 (kL)
